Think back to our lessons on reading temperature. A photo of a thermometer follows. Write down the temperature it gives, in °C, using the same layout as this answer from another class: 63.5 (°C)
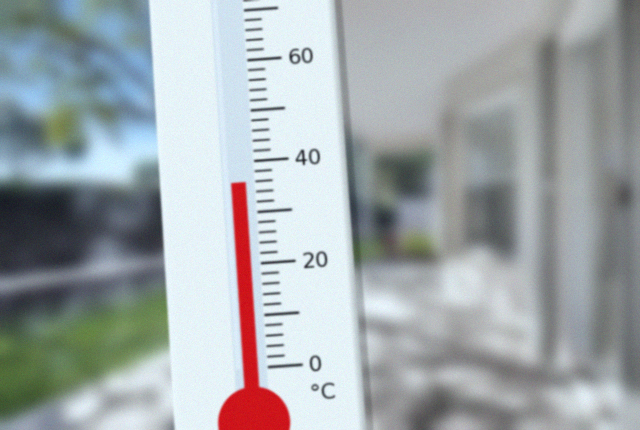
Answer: 36 (°C)
